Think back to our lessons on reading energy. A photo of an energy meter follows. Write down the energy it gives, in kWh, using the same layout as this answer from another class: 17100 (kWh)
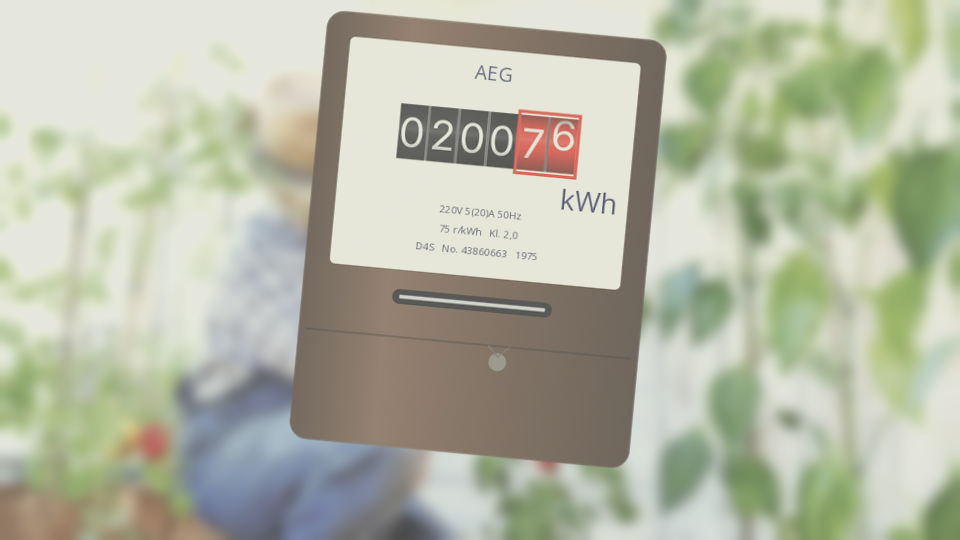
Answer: 200.76 (kWh)
